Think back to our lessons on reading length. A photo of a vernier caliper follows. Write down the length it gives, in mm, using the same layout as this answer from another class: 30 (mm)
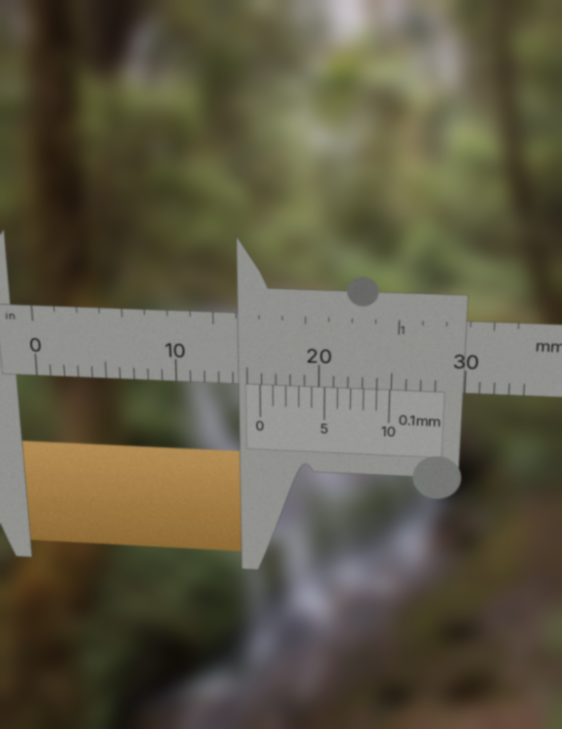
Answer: 15.9 (mm)
